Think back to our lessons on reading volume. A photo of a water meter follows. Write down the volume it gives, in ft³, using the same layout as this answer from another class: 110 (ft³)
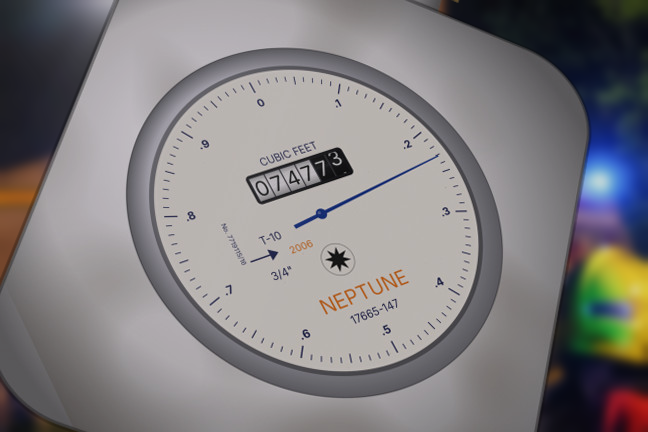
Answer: 74773.23 (ft³)
